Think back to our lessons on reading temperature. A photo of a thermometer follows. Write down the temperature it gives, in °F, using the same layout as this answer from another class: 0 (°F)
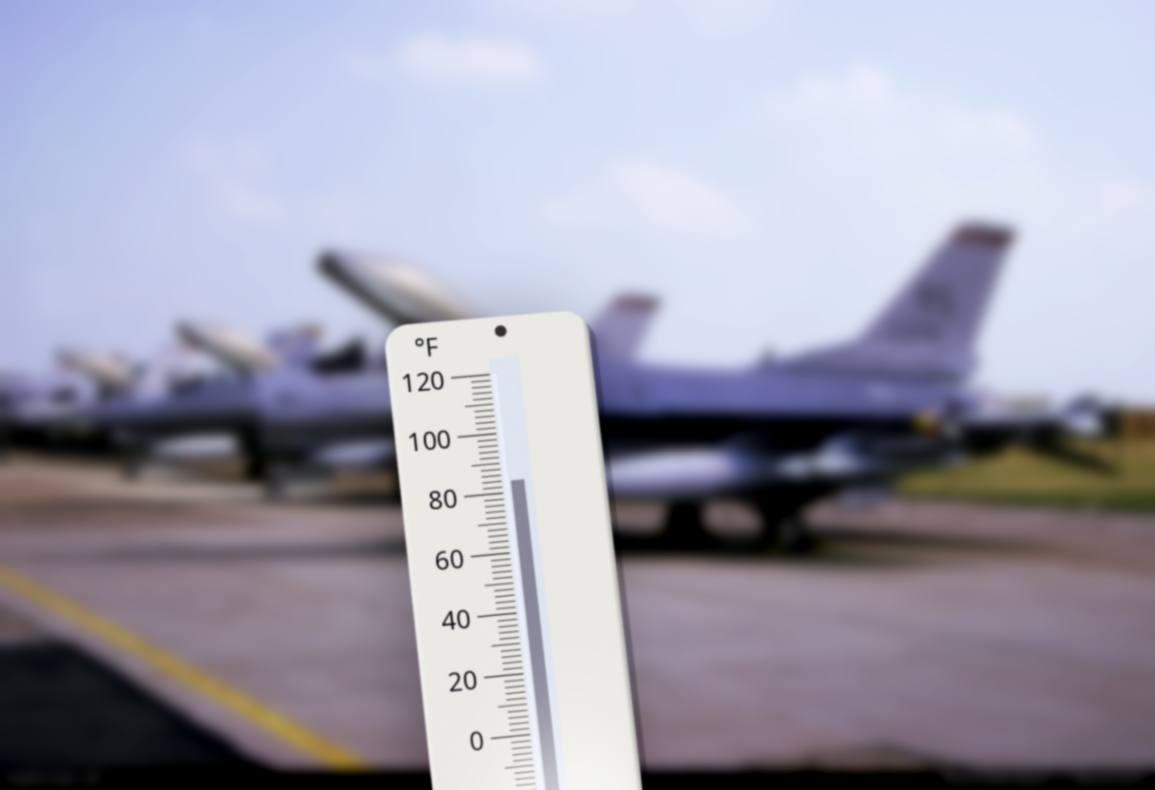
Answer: 84 (°F)
